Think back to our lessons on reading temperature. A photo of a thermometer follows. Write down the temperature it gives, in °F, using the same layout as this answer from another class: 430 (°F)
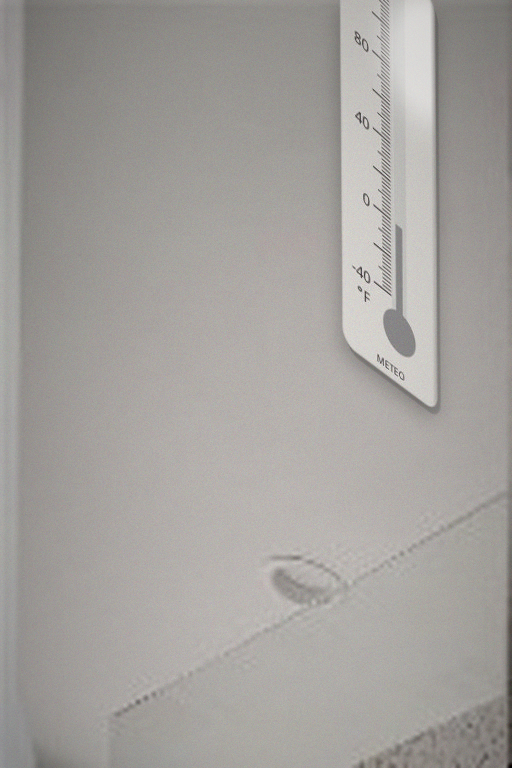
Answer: 0 (°F)
